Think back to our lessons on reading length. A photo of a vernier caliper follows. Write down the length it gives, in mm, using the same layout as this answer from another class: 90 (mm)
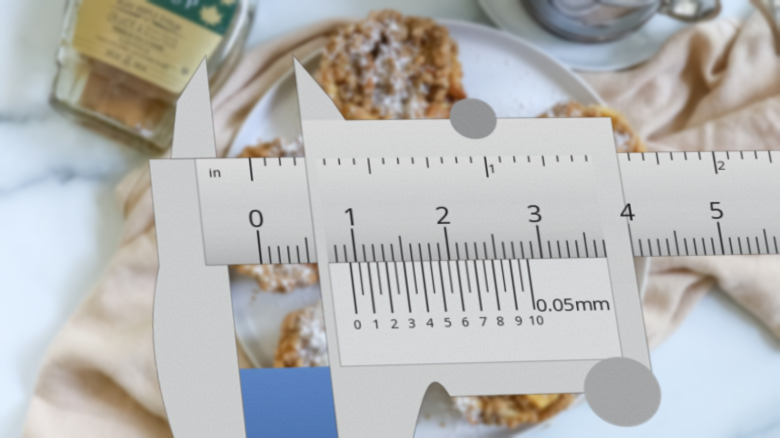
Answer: 9.4 (mm)
